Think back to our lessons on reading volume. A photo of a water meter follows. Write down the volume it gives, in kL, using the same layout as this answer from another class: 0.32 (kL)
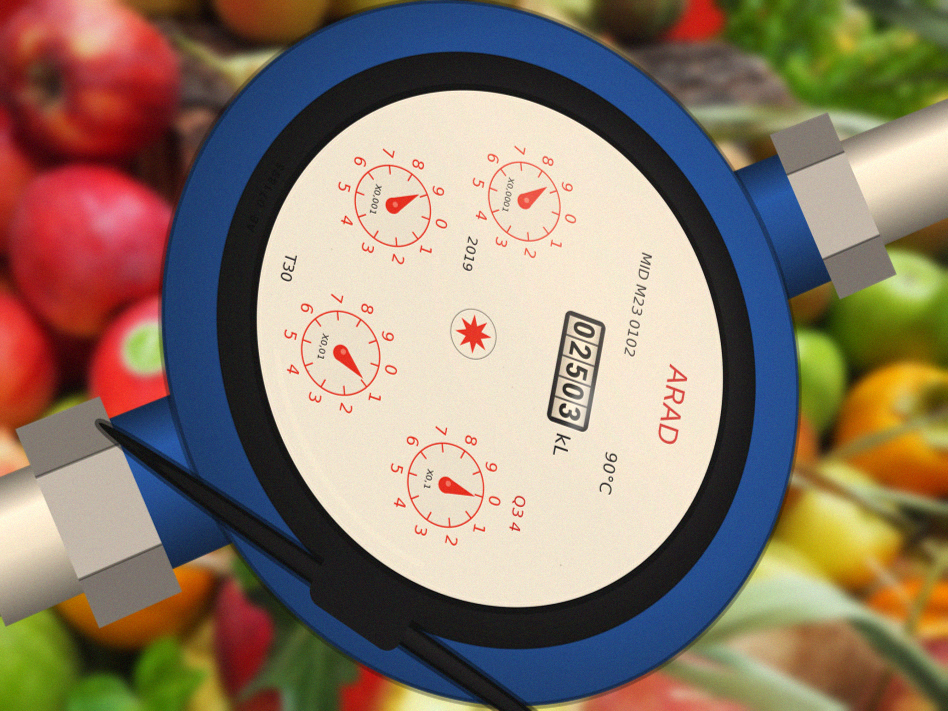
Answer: 2503.0088 (kL)
